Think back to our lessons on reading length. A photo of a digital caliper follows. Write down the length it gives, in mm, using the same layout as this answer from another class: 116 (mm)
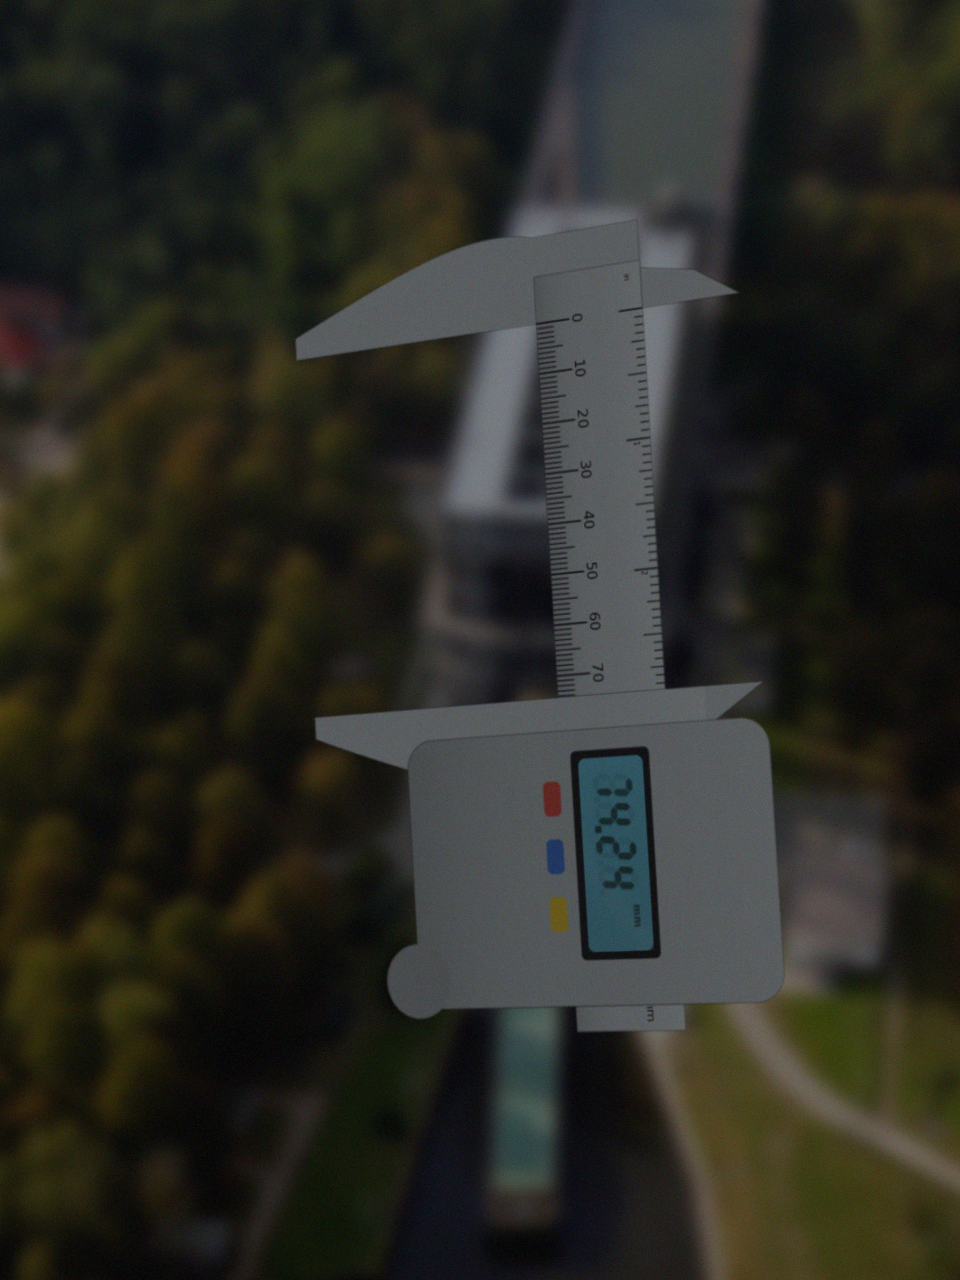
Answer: 74.24 (mm)
